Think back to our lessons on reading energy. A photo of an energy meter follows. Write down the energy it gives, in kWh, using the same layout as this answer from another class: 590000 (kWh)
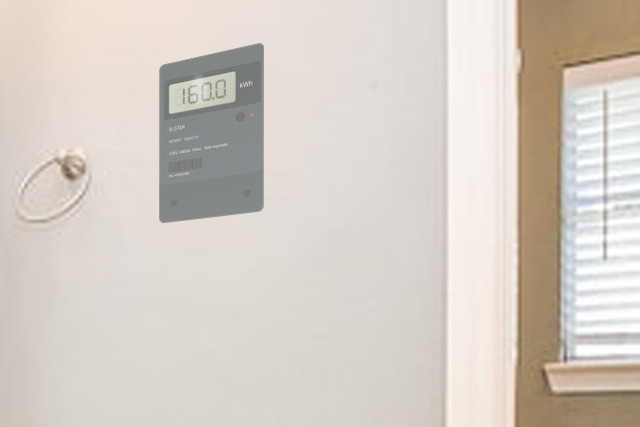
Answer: 160.0 (kWh)
